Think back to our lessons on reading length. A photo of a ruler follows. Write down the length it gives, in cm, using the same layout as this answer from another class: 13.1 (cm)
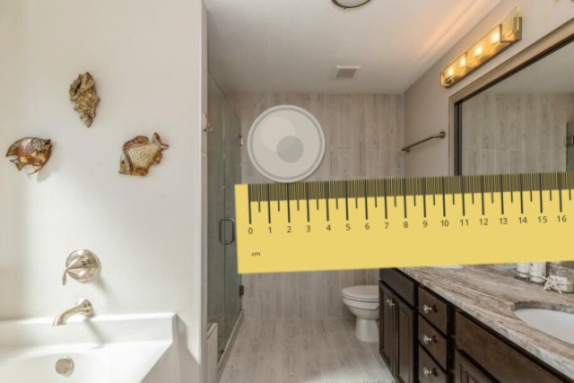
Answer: 4 (cm)
